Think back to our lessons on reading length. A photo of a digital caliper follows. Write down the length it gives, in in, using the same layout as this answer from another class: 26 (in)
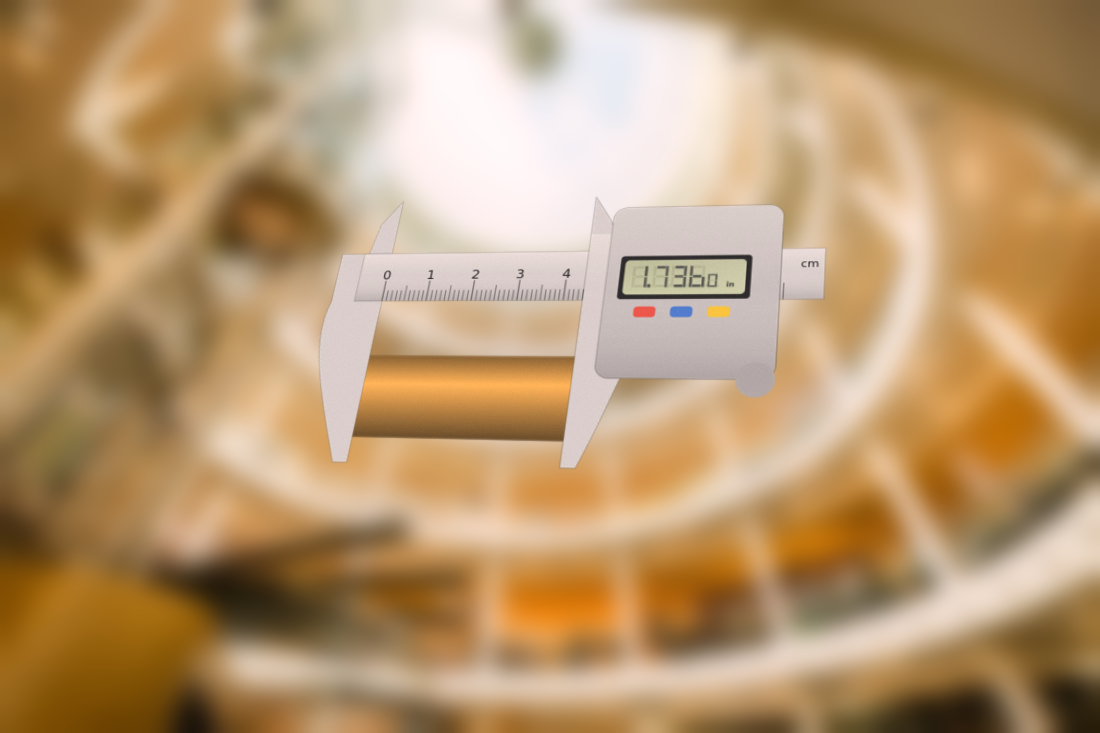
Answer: 1.7360 (in)
